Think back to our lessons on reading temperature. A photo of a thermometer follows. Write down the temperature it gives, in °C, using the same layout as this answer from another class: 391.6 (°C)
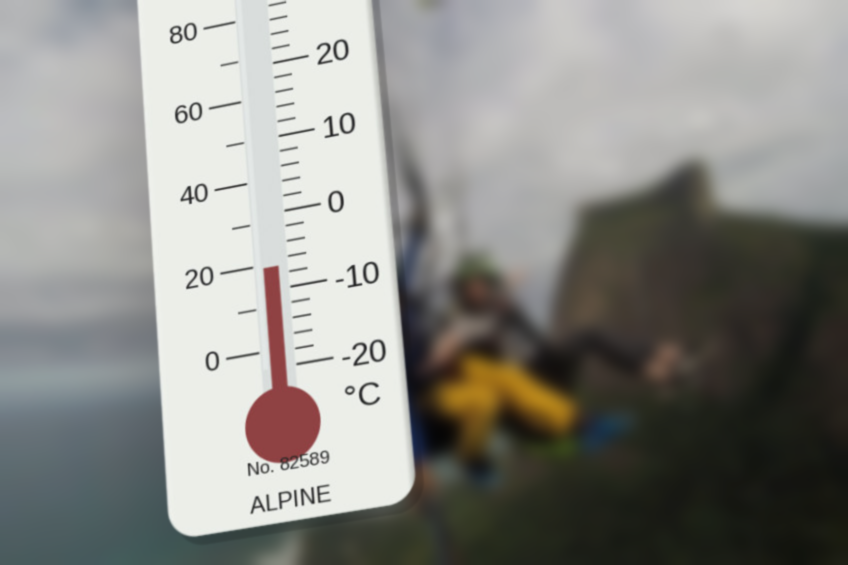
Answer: -7 (°C)
